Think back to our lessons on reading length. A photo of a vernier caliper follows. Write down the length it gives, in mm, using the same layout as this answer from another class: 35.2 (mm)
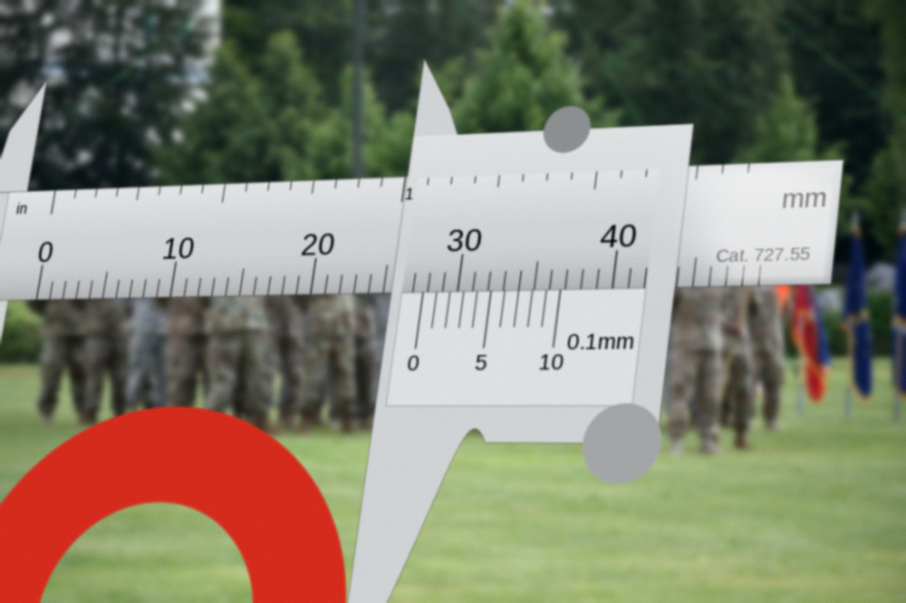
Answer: 27.7 (mm)
